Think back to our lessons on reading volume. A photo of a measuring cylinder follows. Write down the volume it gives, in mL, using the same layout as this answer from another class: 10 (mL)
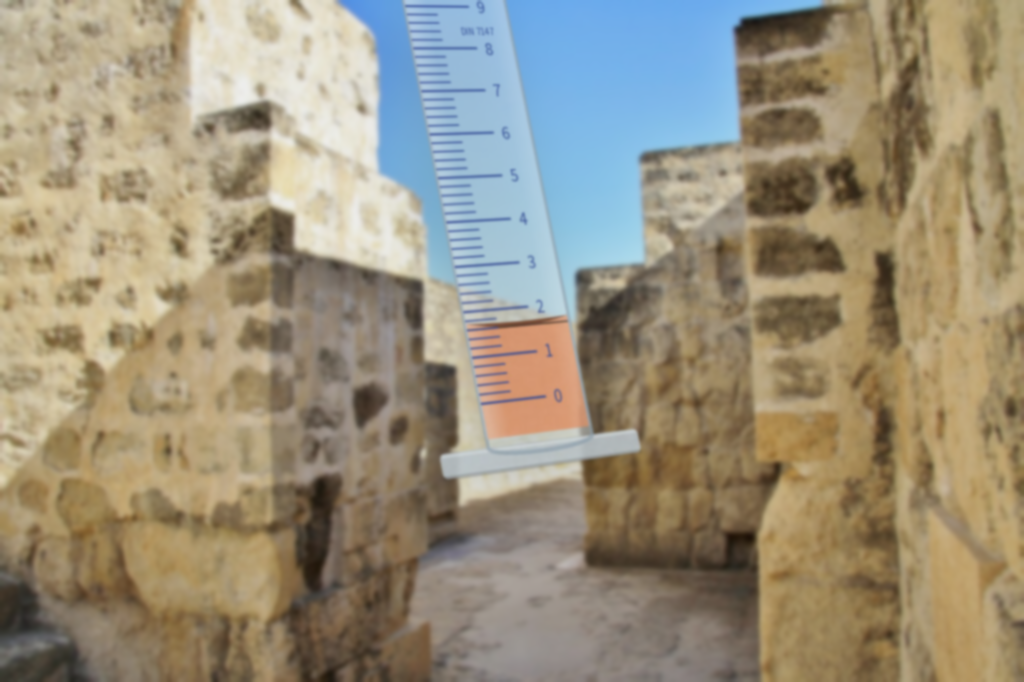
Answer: 1.6 (mL)
